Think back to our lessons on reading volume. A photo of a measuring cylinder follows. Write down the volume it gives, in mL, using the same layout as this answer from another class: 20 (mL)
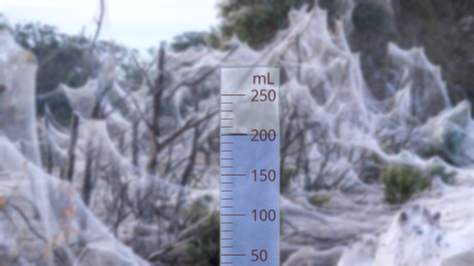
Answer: 200 (mL)
